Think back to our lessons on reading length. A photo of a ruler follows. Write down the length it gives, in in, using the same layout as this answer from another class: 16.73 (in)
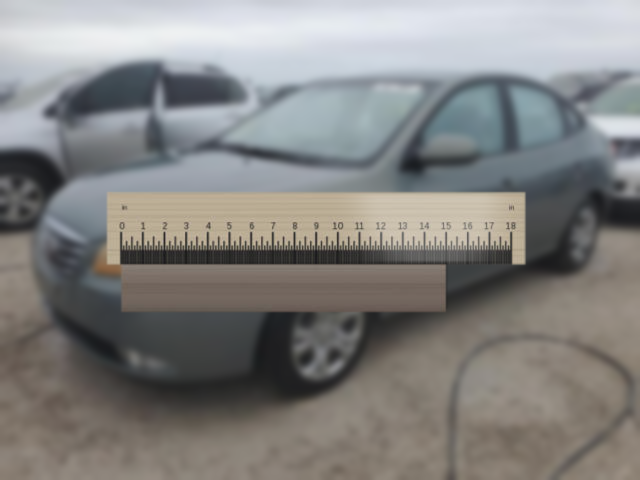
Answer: 15 (in)
